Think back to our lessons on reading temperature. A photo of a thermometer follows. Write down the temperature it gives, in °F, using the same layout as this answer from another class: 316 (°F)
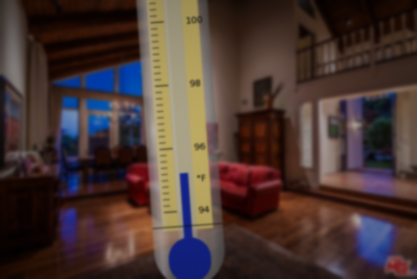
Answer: 95.2 (°F)
